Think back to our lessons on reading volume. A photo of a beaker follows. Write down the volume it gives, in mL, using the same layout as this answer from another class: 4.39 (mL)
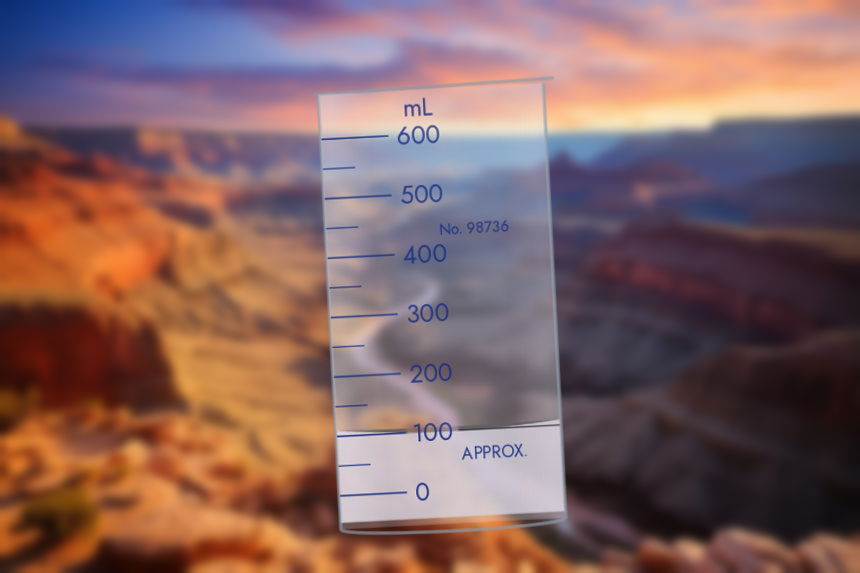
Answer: 100 (mL)
